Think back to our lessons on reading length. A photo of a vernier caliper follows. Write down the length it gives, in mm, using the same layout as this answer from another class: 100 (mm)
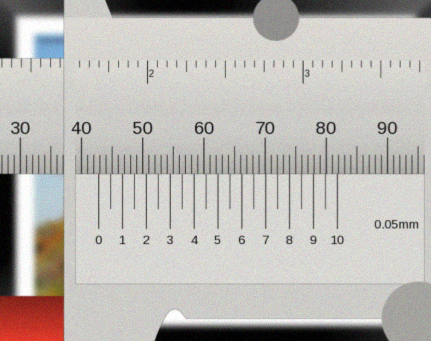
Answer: 42.8 (mm)
